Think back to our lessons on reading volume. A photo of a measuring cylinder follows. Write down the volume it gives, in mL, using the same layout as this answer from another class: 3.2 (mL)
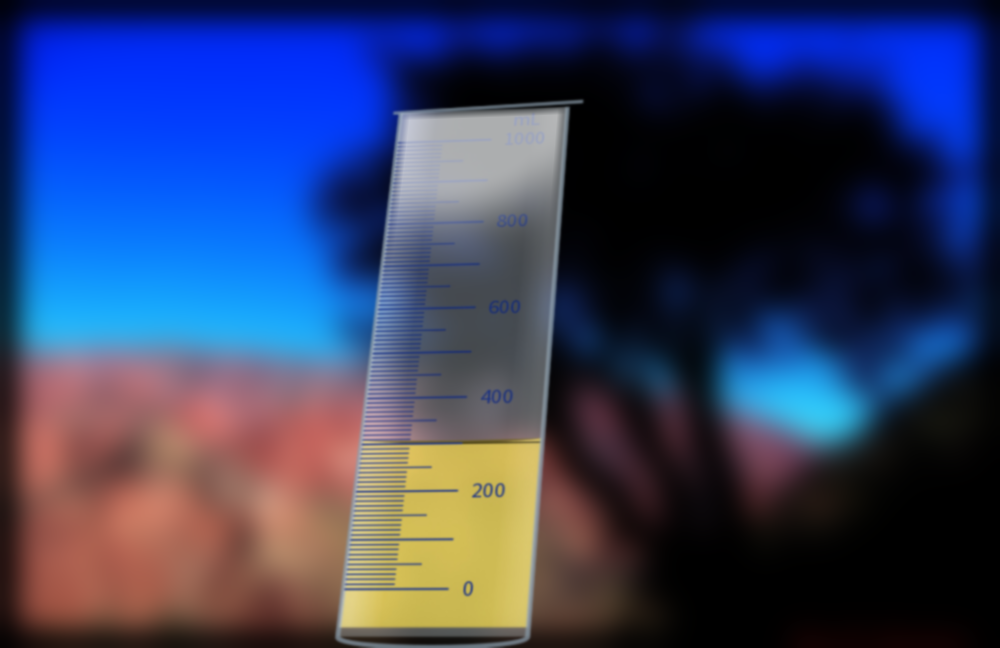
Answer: 300 (mL)
